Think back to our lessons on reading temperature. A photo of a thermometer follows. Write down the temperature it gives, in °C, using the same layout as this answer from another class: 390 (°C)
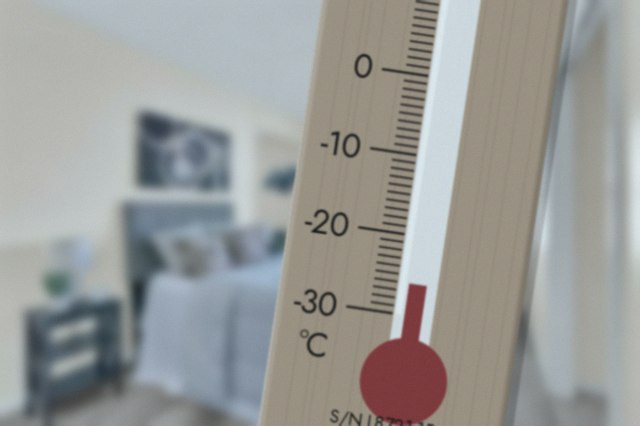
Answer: -26 (°C)
